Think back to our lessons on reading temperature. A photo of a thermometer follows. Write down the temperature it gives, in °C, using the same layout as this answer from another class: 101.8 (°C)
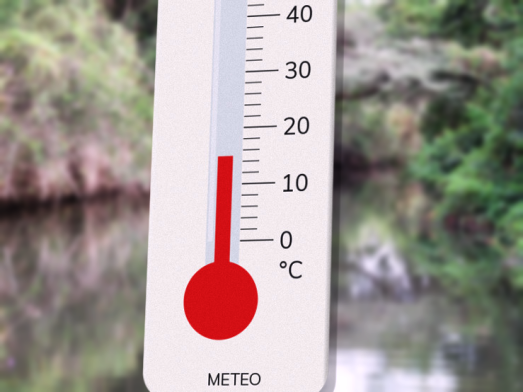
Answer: 15 (°C)
